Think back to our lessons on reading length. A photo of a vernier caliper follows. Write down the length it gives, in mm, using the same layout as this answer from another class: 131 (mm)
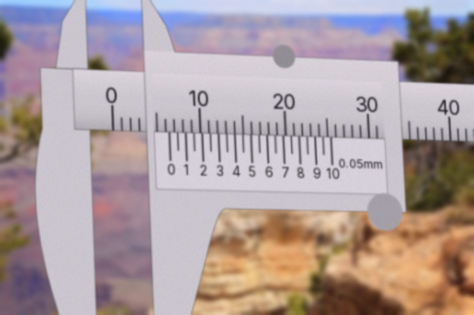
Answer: 6.4 (mm)
